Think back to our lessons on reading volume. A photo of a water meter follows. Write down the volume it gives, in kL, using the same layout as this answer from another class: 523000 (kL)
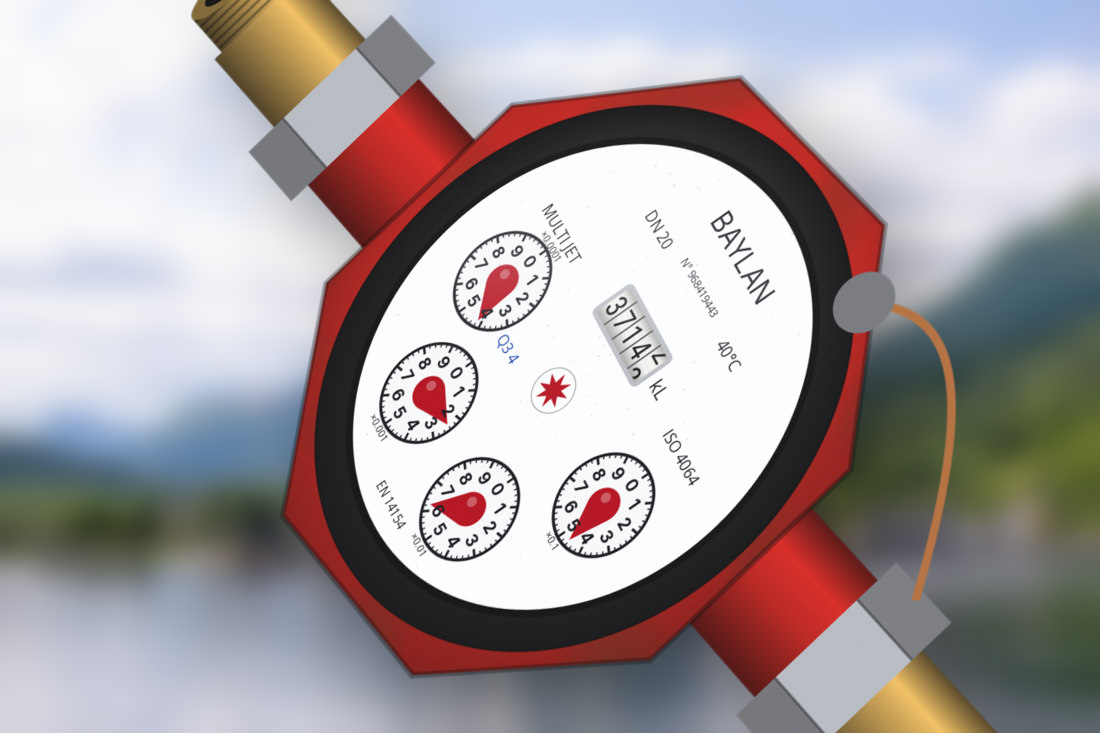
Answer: 37142.4624 (kL)
